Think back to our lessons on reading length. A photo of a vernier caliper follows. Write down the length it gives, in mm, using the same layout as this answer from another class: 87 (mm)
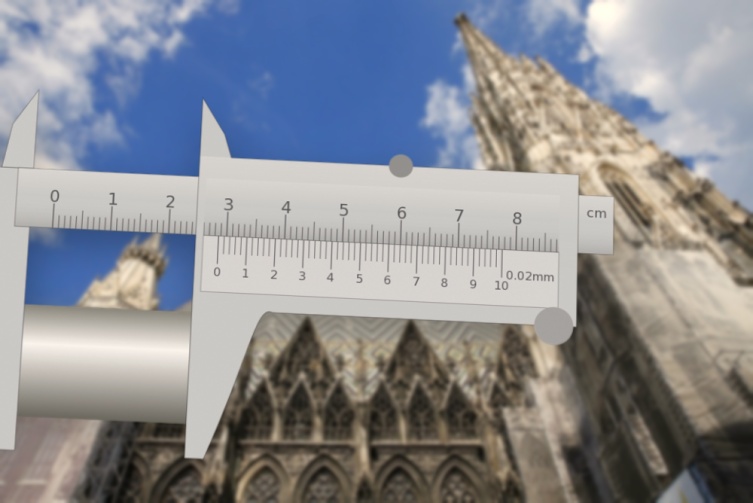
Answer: 28.6 (mm)
